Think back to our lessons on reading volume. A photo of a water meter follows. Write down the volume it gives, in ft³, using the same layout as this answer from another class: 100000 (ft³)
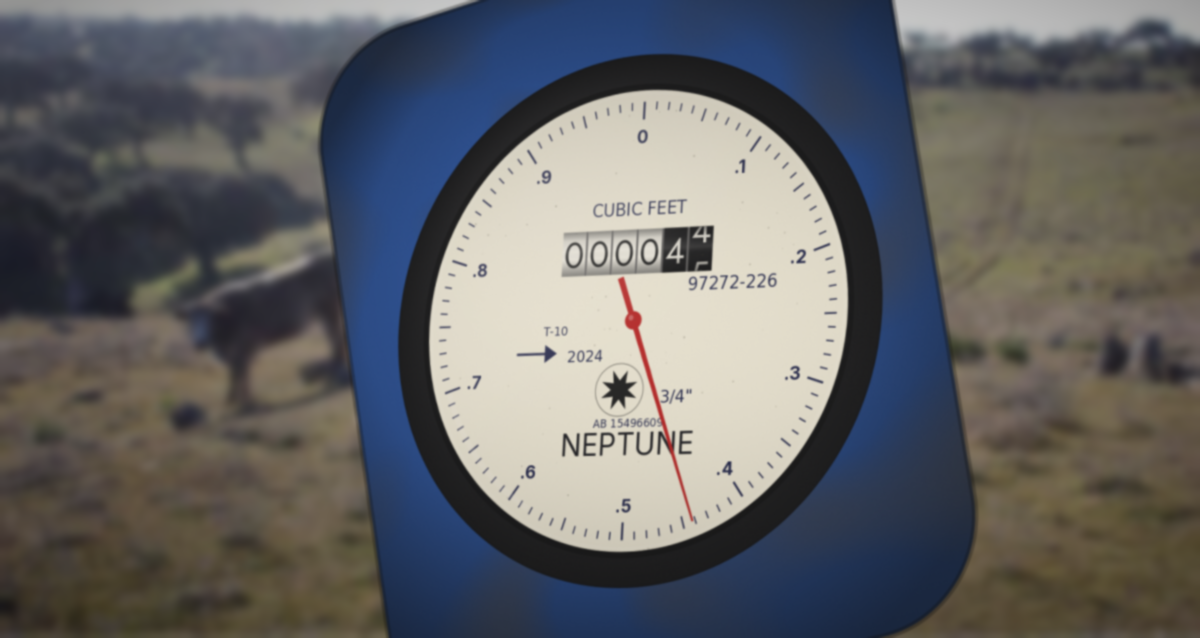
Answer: 44.44 (ft³)
